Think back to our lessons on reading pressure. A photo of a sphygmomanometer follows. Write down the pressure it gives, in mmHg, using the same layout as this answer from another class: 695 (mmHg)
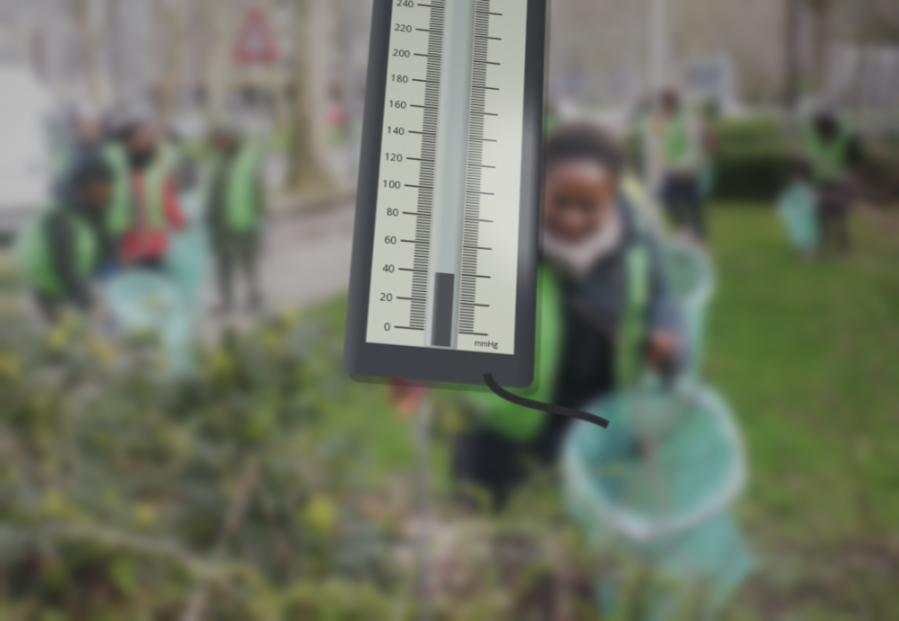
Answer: 40 (mmHg)
